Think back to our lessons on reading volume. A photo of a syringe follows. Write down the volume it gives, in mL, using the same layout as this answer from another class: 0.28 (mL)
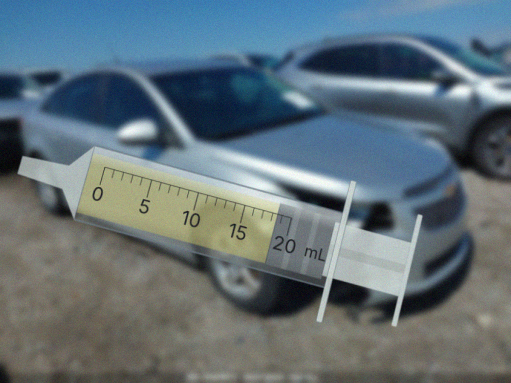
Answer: 18.5 (mL)
